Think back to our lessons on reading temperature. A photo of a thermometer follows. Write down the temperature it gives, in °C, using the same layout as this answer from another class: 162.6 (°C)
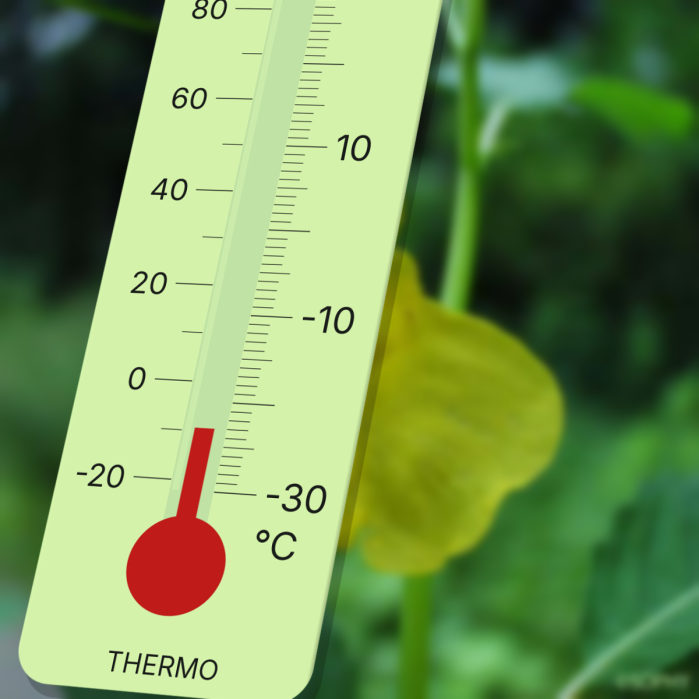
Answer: -23 (°C)
